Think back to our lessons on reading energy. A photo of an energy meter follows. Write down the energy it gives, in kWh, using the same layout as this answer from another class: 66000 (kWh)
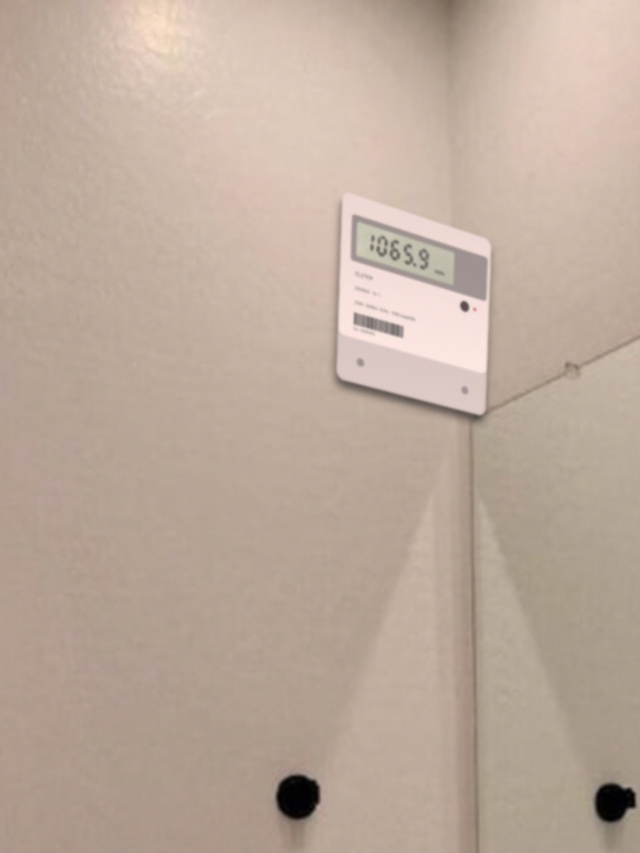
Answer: 1065.9 (kWh)
